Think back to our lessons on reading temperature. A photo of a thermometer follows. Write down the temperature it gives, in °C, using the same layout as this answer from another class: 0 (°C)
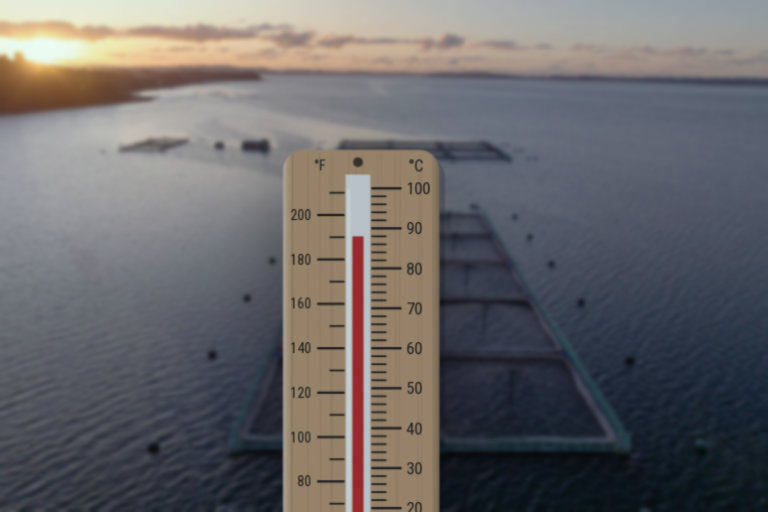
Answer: 88 (°C)
